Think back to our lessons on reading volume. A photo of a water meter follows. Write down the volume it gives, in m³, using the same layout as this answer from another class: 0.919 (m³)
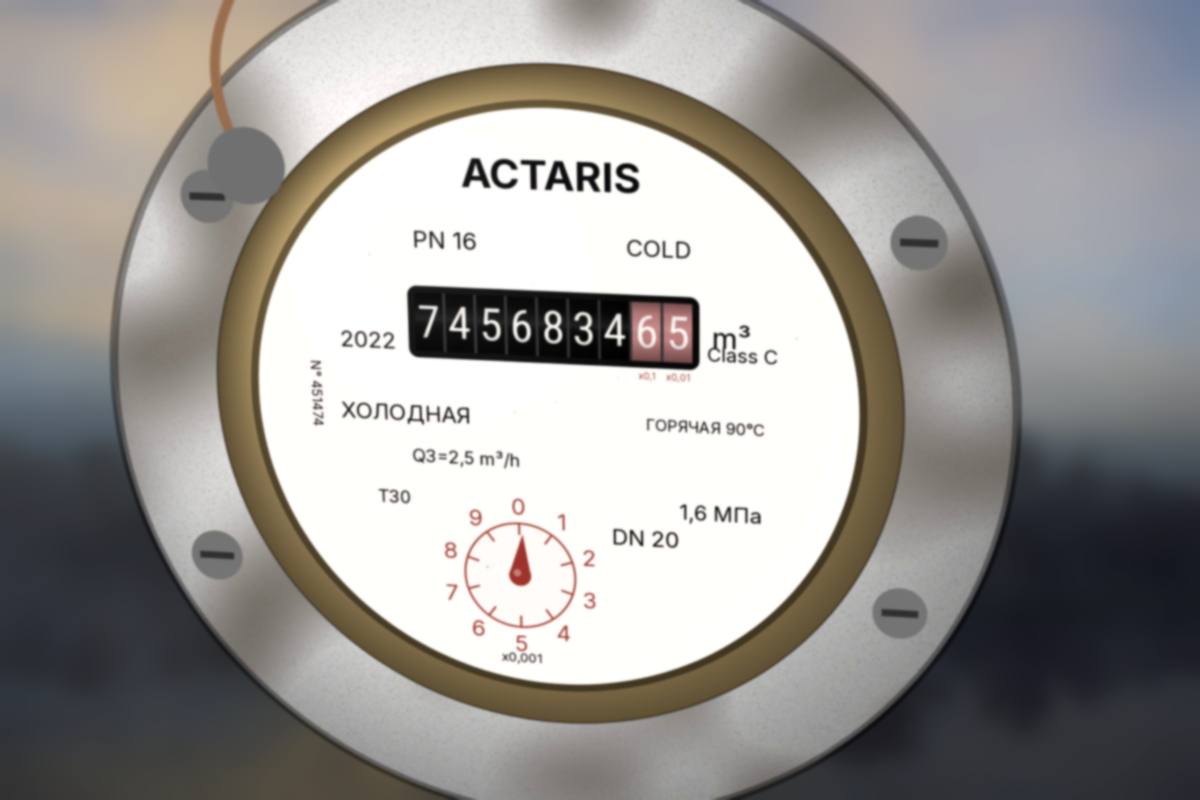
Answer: 7456834.650 (m³)
